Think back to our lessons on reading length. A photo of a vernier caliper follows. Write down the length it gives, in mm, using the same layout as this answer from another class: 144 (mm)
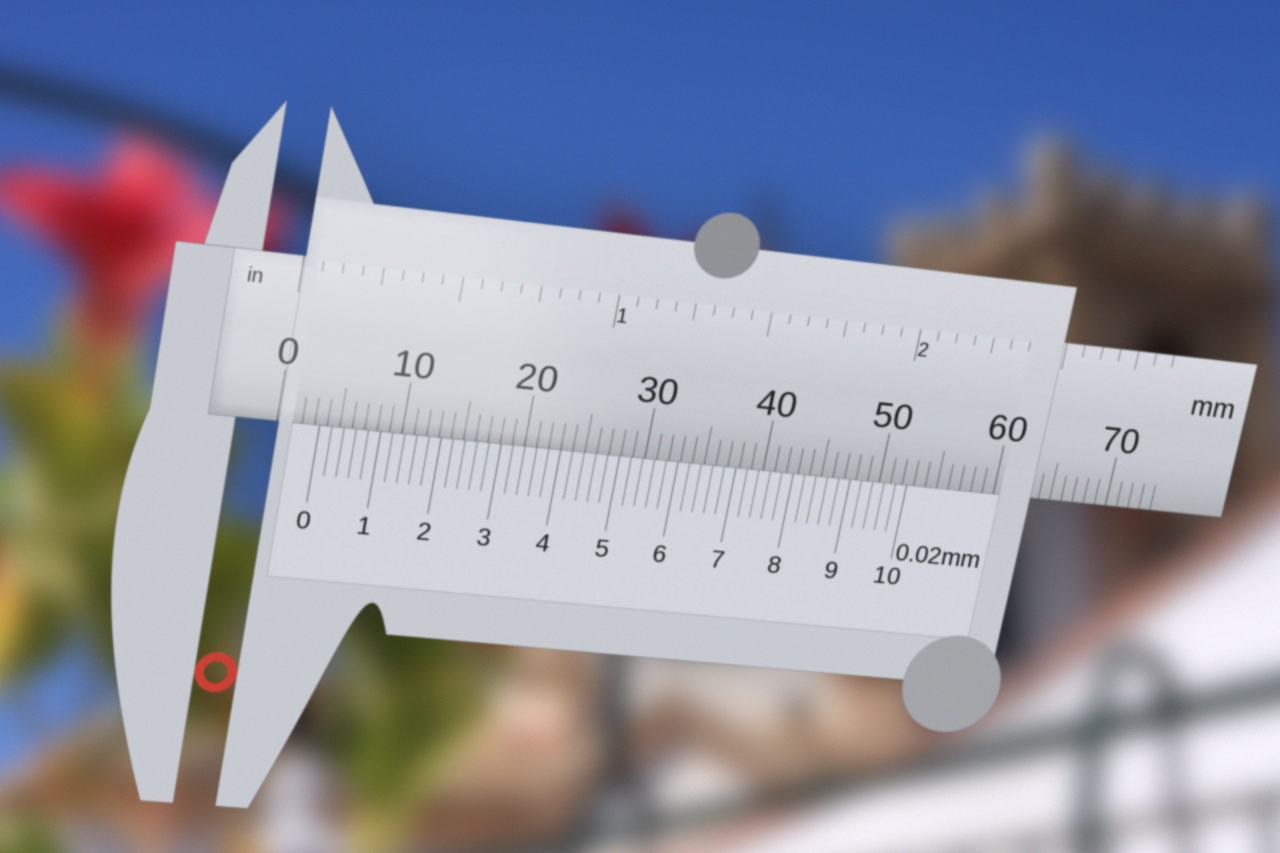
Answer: 3.4 (mm)
